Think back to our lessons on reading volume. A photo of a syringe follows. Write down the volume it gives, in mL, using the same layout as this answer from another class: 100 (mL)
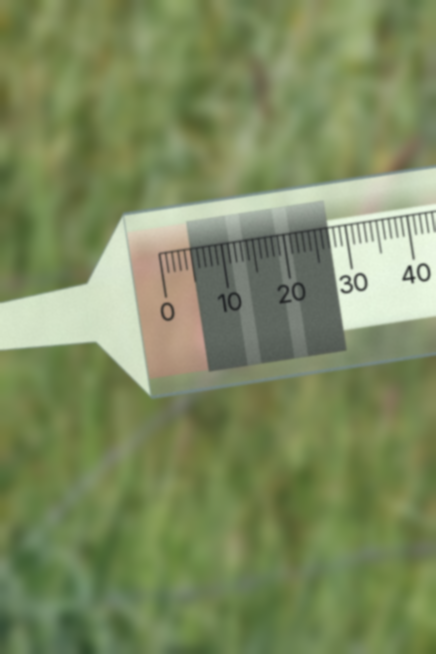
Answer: 5 (mL)
